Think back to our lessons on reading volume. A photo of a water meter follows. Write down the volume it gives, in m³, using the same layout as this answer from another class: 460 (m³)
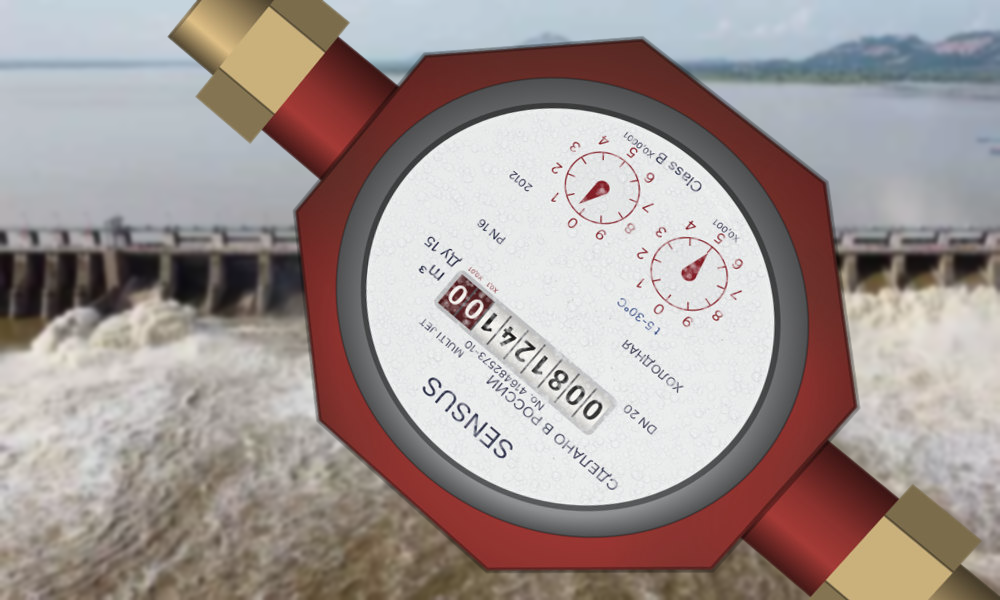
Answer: 81241.0050 (m³)
